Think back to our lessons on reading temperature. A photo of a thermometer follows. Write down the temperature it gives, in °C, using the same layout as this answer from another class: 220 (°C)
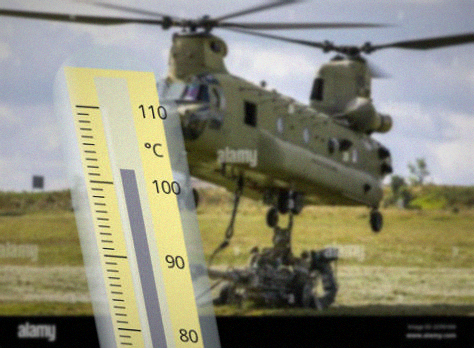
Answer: 102 (°C)
